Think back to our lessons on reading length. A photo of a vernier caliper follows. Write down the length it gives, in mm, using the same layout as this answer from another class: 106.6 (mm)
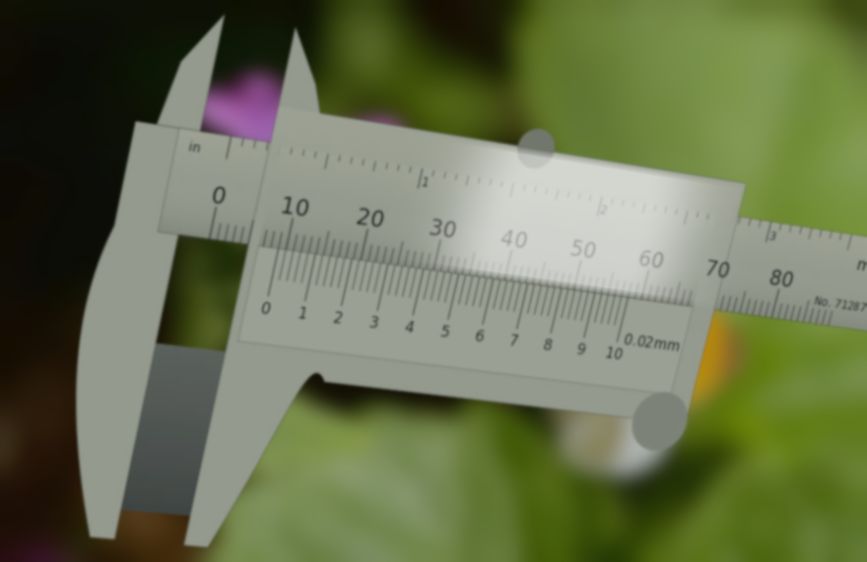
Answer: 9.0 (mm)
